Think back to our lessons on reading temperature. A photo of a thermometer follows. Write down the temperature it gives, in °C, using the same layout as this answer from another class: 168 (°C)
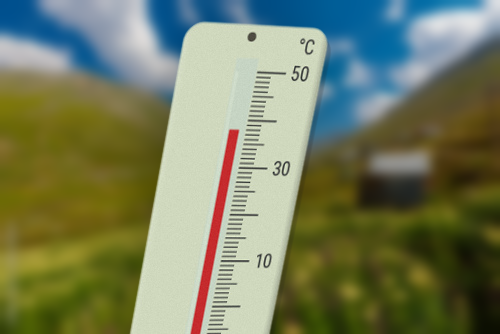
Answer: 38 (°C)
